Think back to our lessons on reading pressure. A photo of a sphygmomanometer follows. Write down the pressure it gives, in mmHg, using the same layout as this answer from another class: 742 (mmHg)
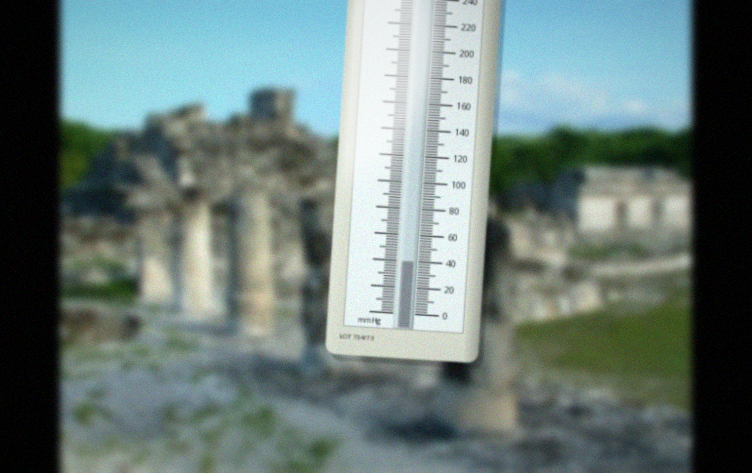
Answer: 40 (mmHg)
